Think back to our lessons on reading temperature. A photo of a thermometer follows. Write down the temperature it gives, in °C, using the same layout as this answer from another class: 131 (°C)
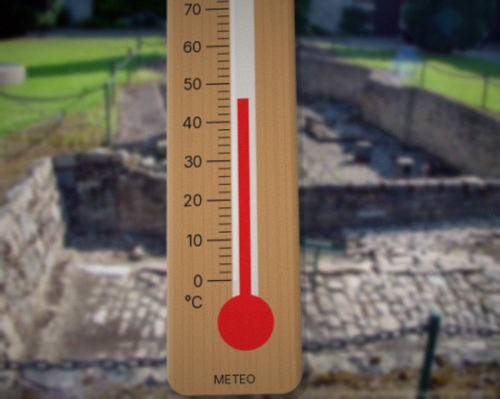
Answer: 46 (°C)
